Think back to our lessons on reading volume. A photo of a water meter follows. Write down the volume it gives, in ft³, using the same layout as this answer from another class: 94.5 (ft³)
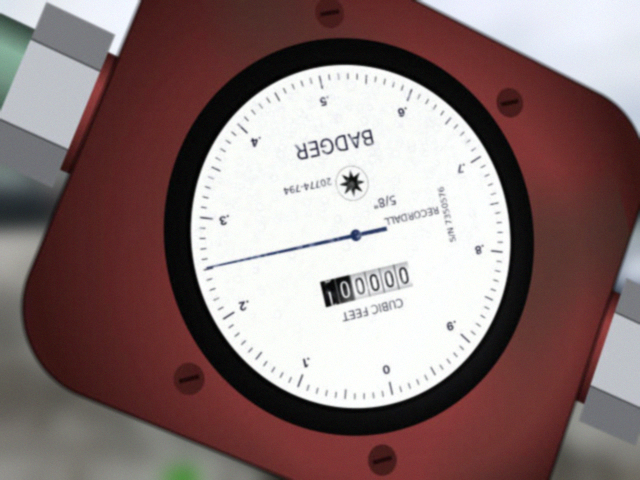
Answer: 1.25 (ft³)
